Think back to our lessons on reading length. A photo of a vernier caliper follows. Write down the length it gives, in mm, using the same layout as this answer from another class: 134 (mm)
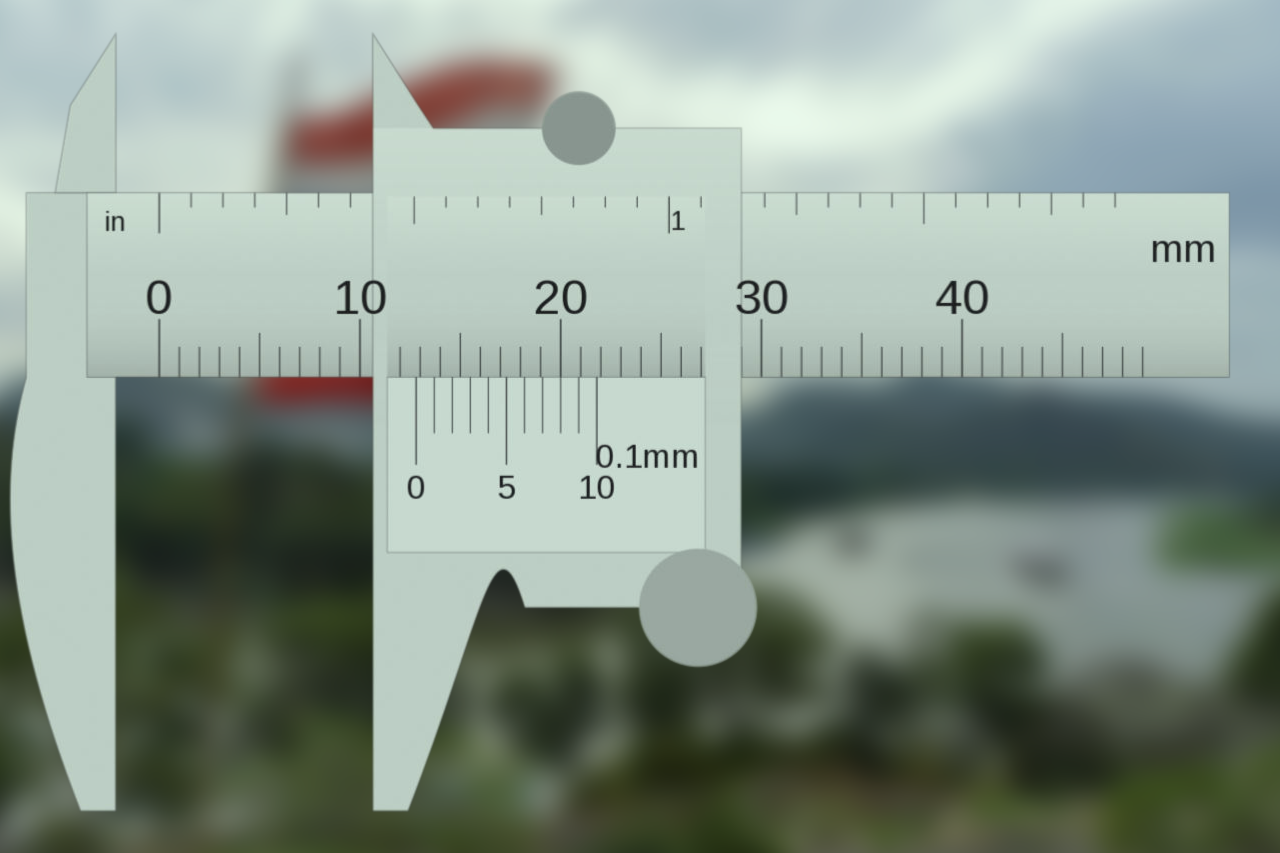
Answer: 12.8 (mm)
